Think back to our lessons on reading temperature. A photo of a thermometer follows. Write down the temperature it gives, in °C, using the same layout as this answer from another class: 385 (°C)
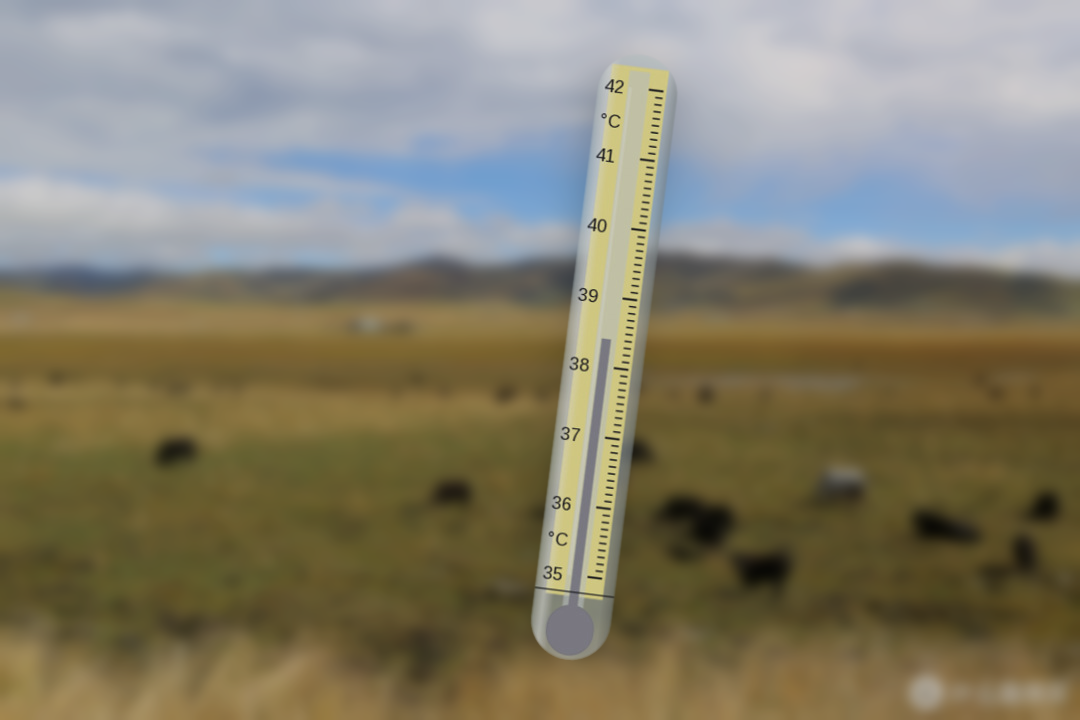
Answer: 38.4 (°C)
